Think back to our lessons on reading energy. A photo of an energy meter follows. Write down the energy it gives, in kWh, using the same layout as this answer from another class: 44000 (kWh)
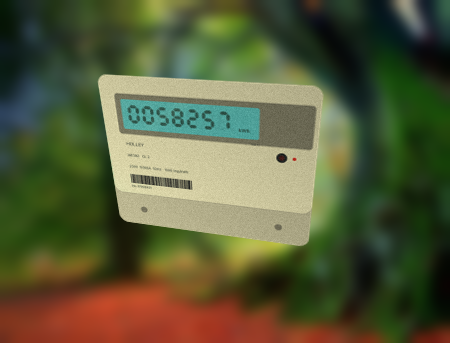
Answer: 58257 (kWh)
